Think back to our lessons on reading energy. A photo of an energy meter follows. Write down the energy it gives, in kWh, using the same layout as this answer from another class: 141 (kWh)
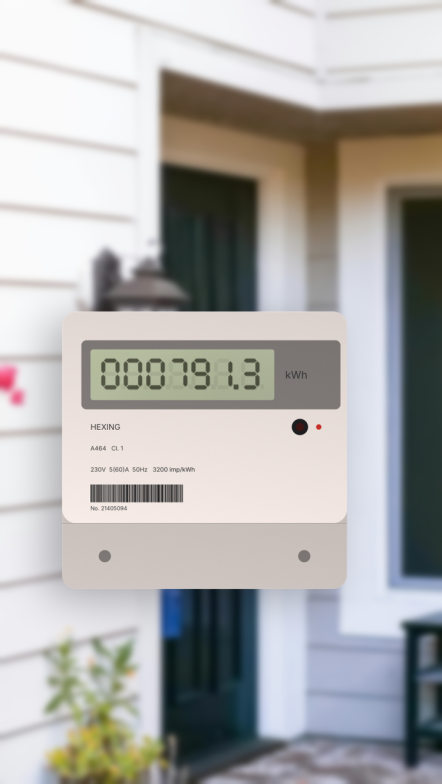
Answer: 791.3 (kWh)
